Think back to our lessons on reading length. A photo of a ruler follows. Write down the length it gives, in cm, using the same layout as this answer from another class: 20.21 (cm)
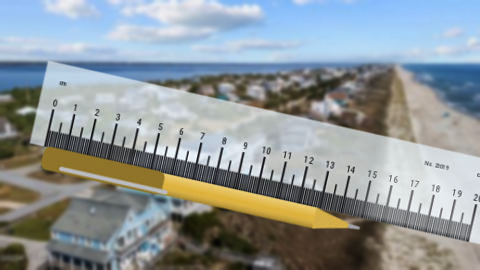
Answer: 15 (cm)
